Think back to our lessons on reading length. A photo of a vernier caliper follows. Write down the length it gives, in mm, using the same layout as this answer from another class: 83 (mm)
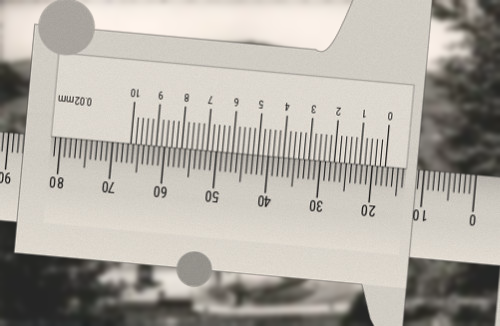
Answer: 17.5 (mm)
